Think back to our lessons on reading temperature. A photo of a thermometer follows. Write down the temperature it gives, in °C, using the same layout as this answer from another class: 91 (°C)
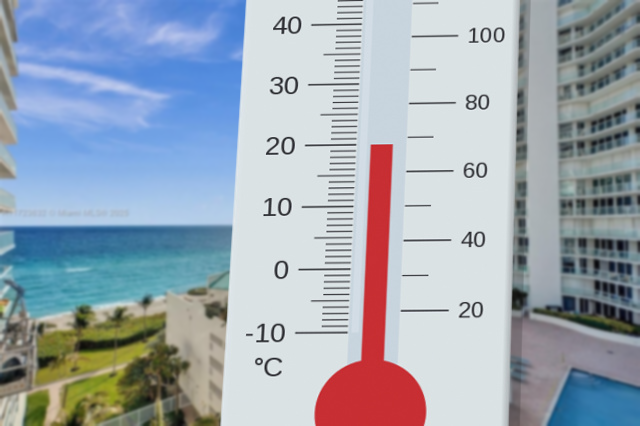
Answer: 20 (°C)
